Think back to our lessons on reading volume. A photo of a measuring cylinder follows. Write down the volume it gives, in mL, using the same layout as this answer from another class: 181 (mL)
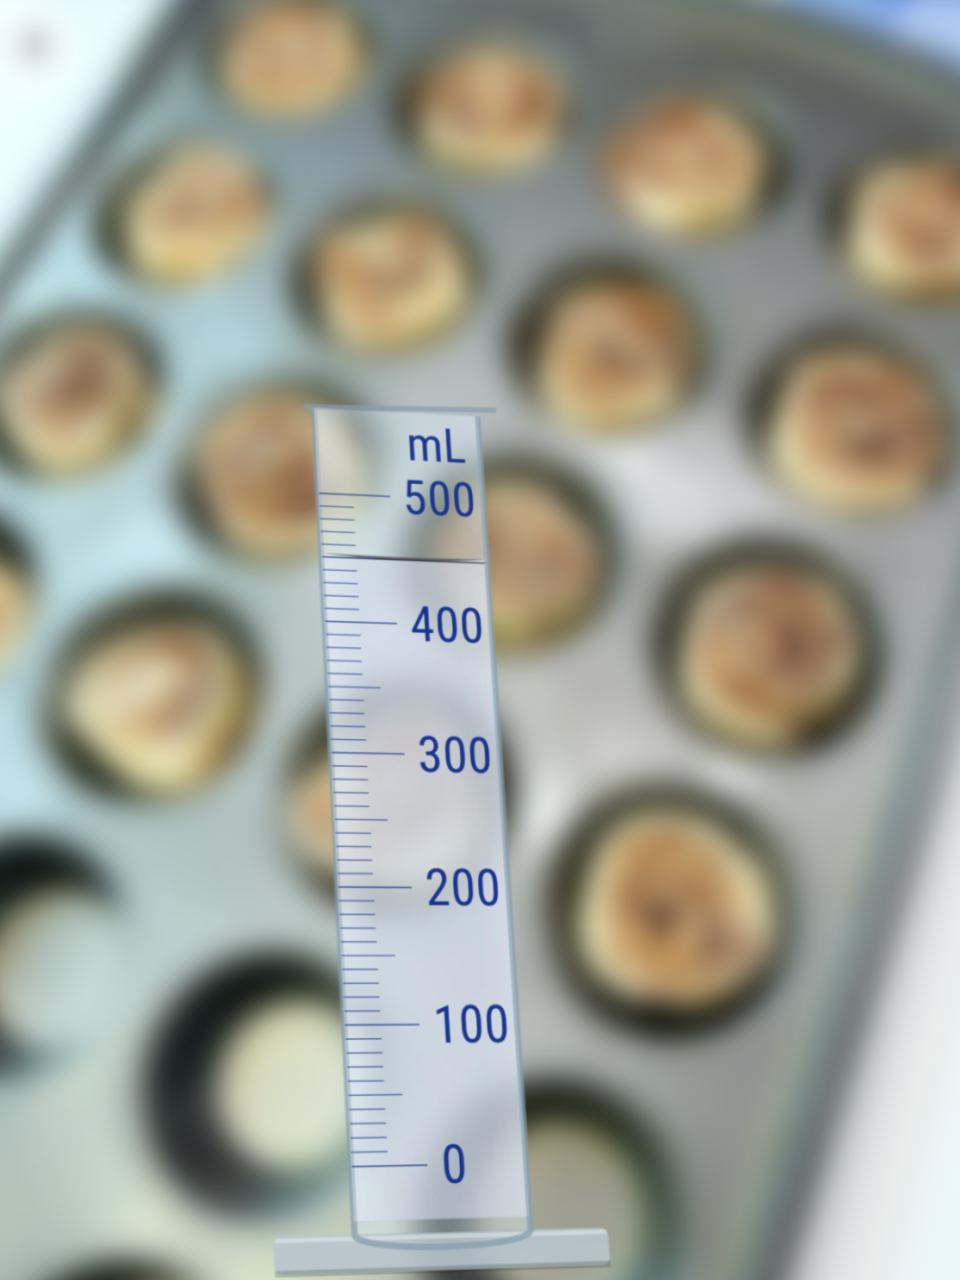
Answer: 450 (mL)
